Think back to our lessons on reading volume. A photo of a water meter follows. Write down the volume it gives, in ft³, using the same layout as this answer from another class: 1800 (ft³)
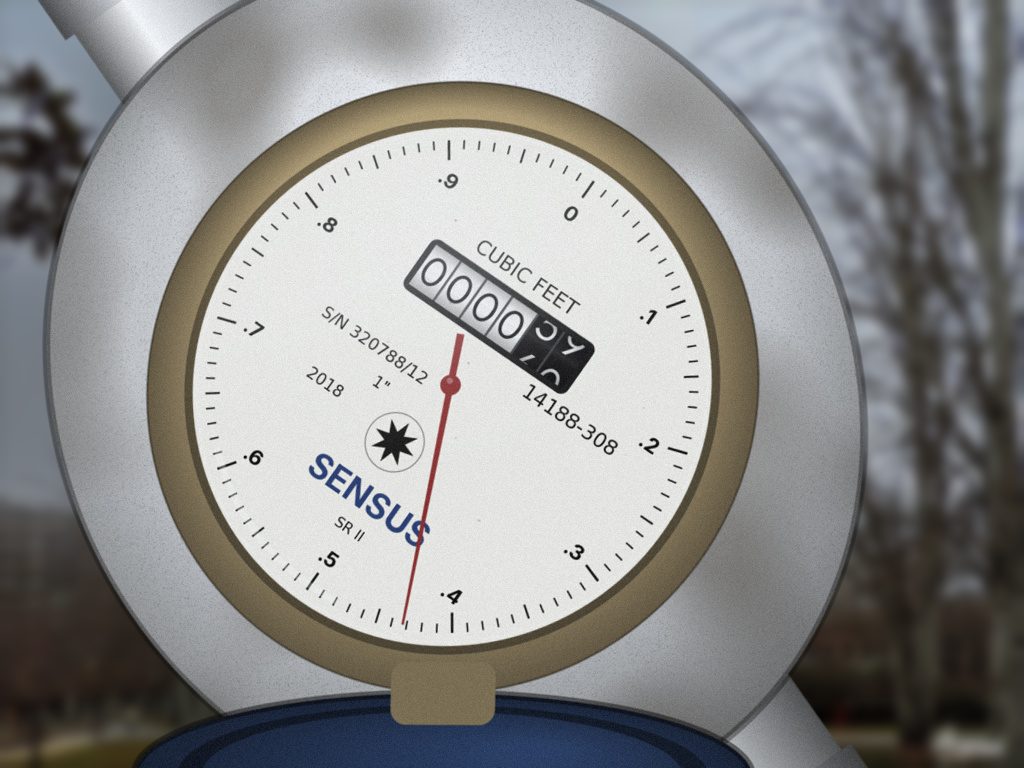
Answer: 59.43 (ft³)
